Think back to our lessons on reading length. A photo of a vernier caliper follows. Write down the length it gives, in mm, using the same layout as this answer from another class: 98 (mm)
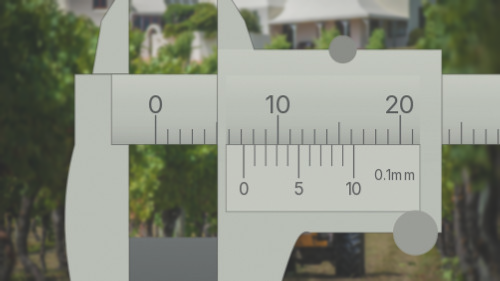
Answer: 7.2 (mm)
